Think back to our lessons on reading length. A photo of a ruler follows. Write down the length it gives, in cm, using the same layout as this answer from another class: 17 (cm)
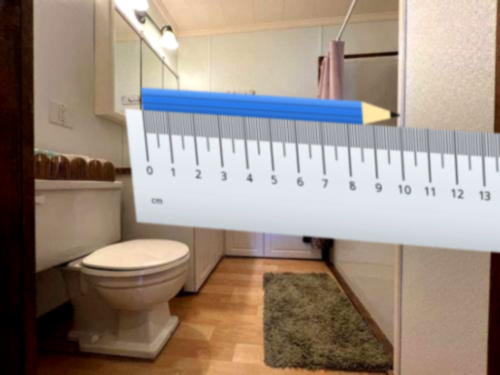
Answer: 10 (cm)
